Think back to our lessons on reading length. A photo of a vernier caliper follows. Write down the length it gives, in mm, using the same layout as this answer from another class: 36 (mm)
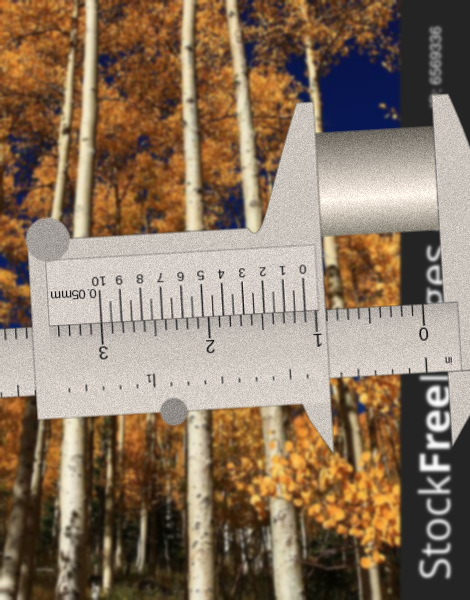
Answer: 11.0 (mm)
